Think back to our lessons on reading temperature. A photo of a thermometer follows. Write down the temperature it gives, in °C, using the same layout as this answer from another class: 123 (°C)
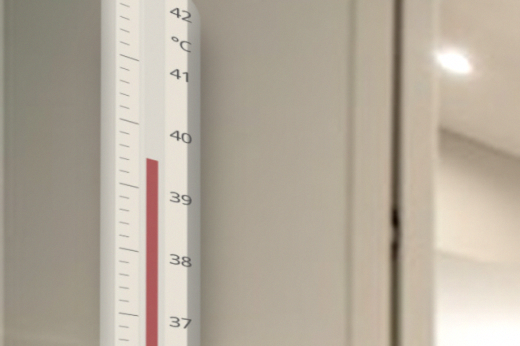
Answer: 39.5 (°C)
